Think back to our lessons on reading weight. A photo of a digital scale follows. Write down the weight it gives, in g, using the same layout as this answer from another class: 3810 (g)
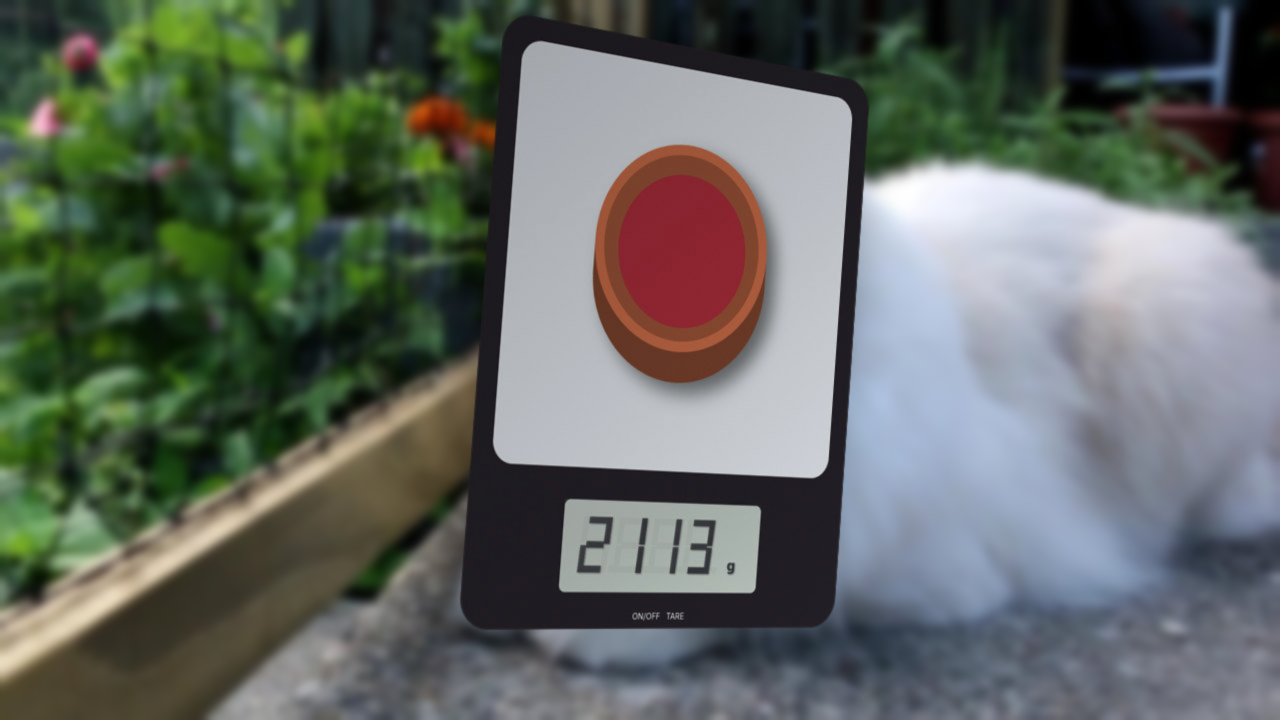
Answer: 2113 (g)
